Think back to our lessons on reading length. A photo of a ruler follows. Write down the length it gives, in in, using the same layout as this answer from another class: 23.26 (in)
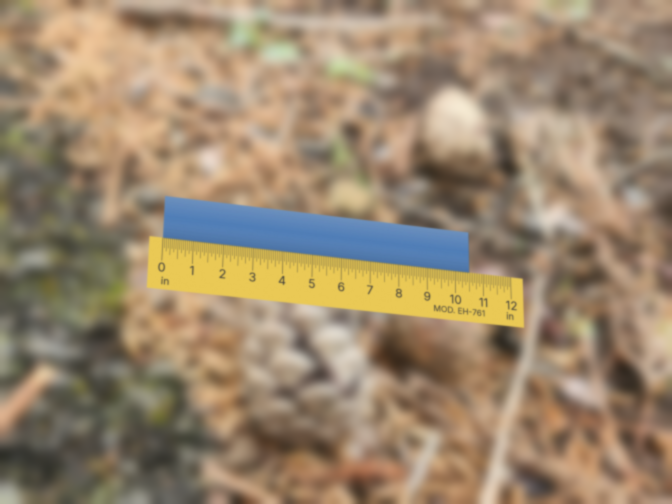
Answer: 10.5 (in)
